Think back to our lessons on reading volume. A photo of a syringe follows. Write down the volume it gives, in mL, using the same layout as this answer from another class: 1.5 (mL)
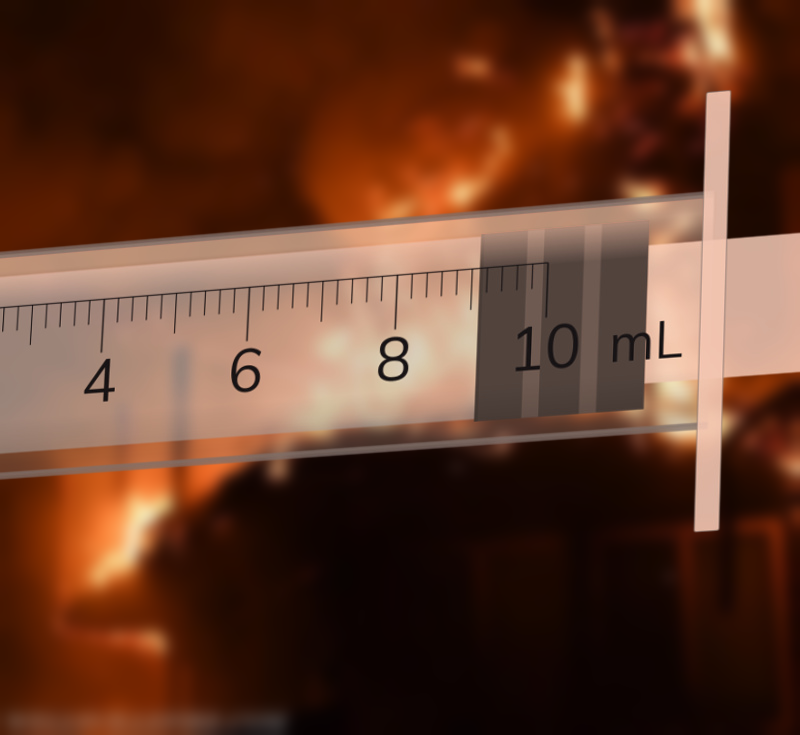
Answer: 9.1 (mL)
